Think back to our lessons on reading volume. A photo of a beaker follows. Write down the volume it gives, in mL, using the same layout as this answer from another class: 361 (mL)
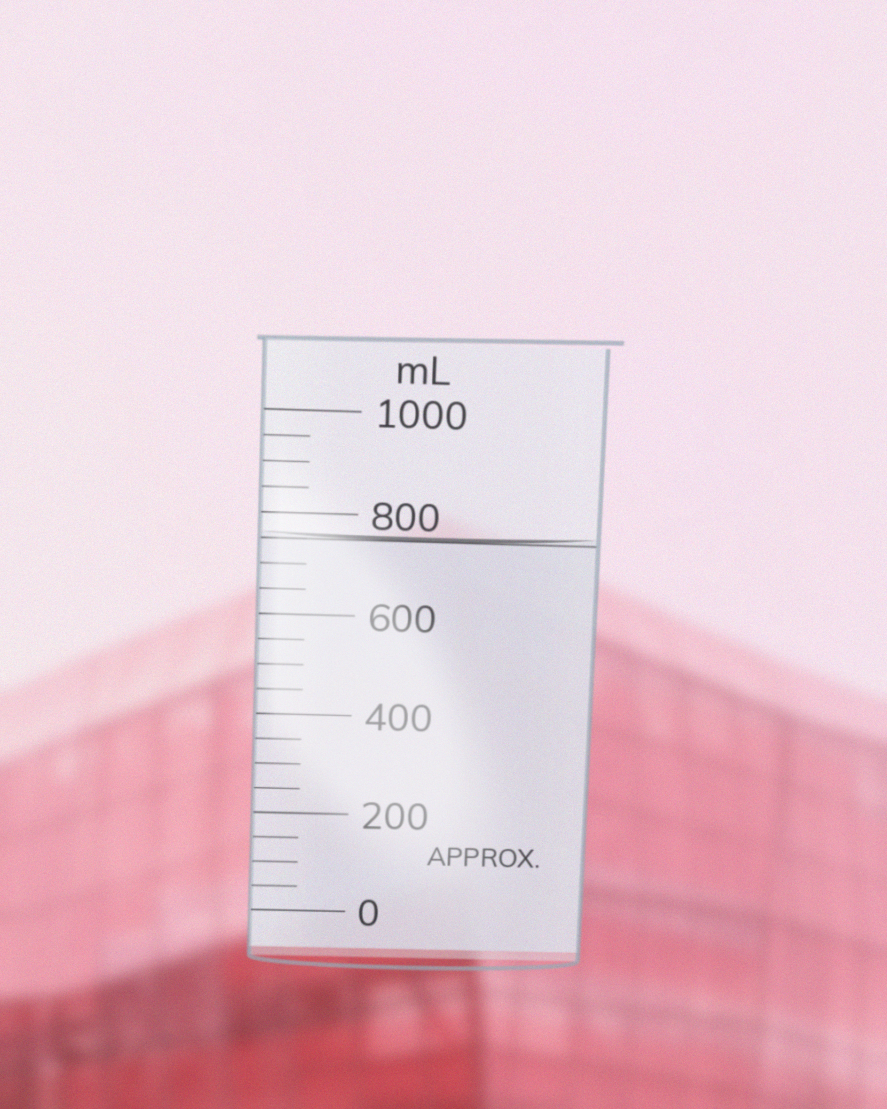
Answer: 750 (mL)
